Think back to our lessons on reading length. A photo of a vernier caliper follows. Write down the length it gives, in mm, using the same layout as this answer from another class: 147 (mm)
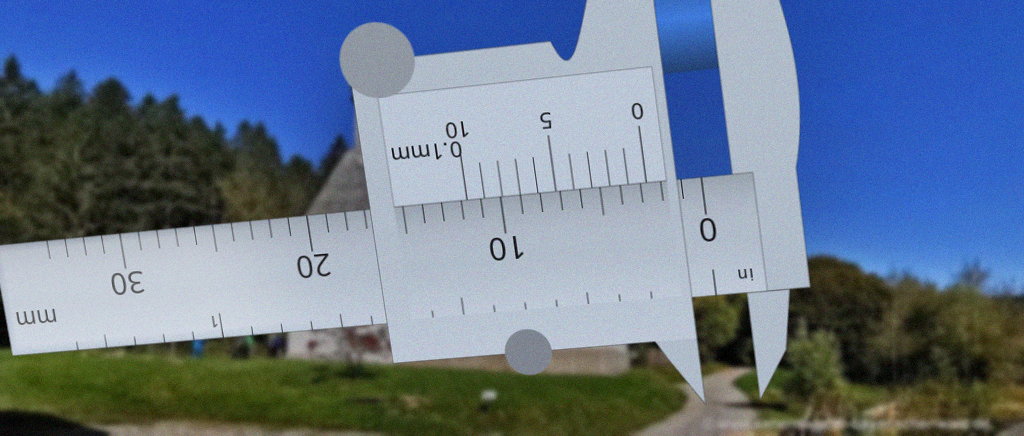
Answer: 2.7 (mm)
